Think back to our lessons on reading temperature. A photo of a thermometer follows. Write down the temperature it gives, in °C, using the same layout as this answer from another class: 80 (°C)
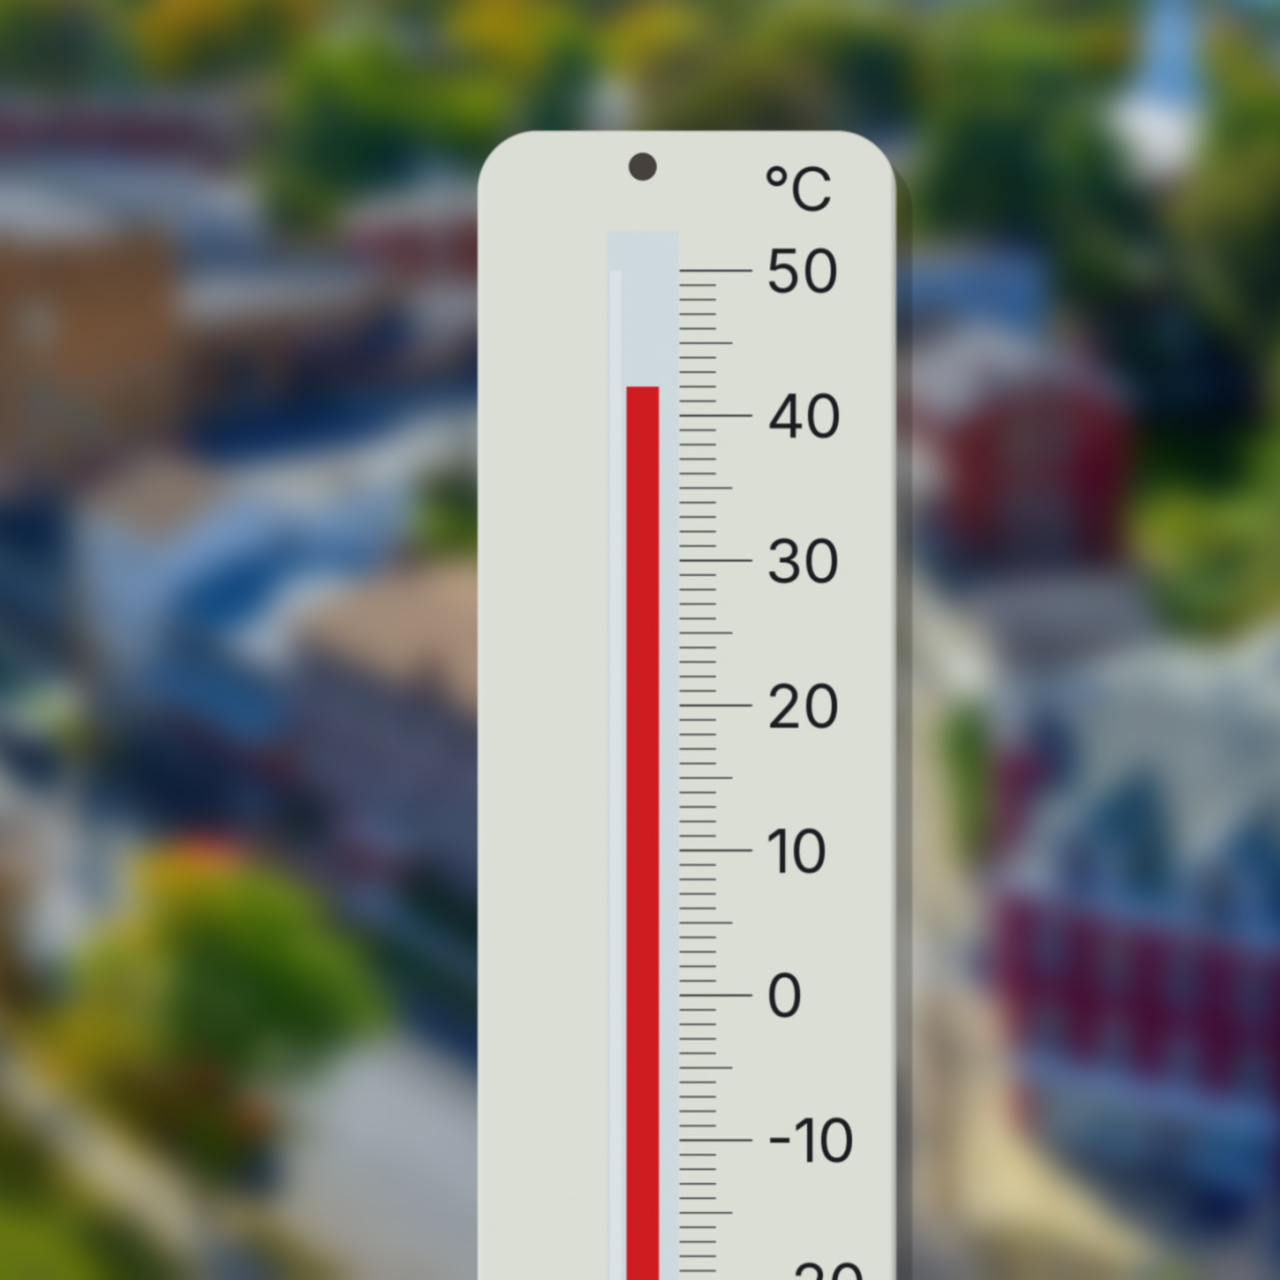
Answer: 42 (°C)
